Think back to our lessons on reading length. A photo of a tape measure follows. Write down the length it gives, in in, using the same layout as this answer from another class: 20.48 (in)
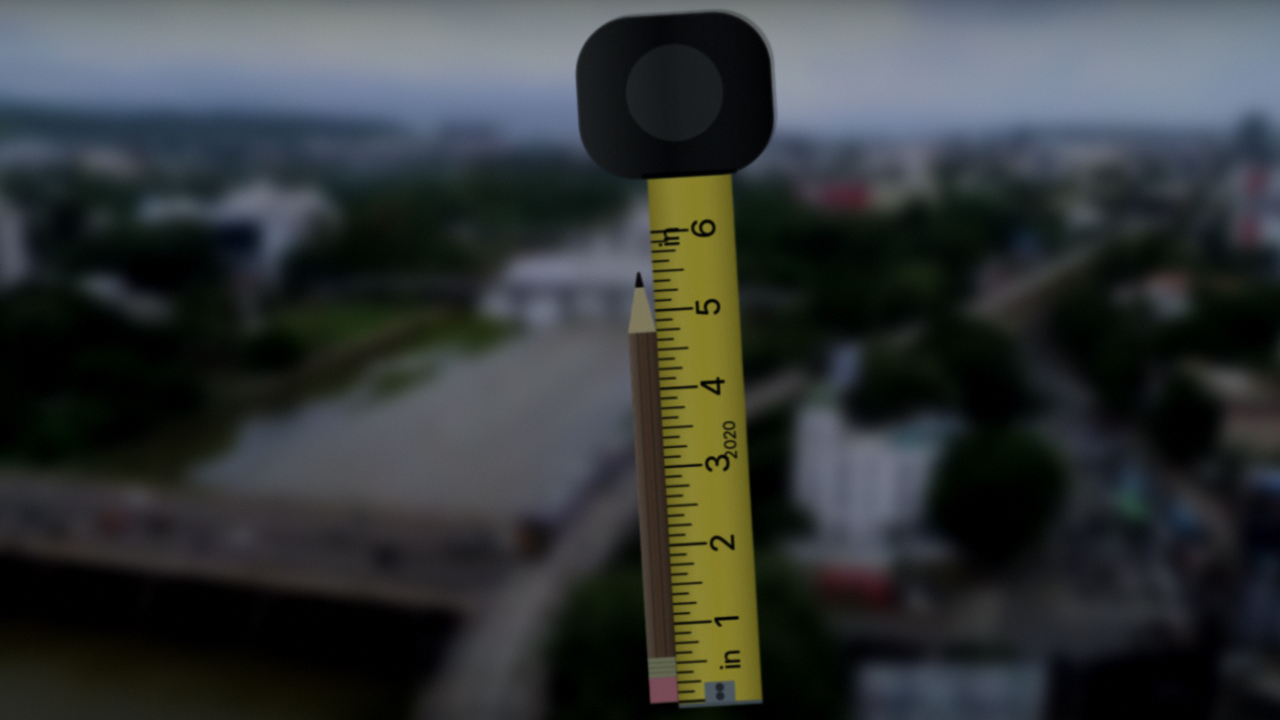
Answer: 5.5 (in)
